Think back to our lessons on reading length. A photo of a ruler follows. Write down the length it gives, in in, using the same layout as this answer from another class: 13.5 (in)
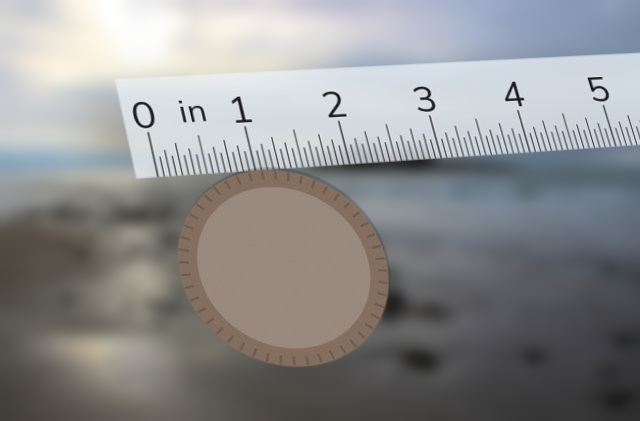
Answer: 2.125 (in)
